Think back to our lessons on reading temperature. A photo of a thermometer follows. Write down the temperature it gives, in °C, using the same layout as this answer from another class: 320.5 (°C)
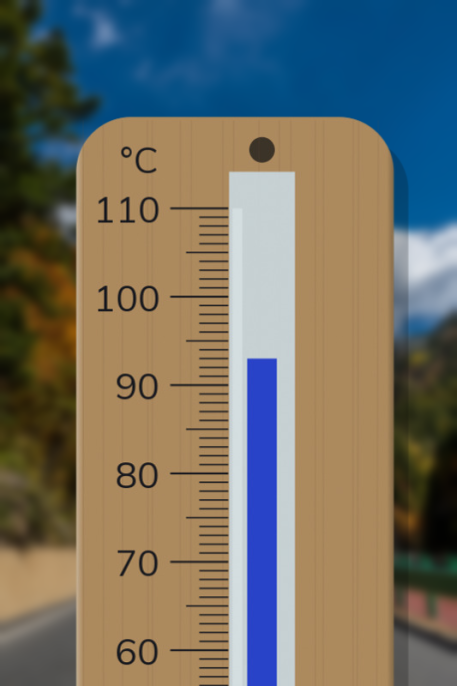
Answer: 93 (°C)
